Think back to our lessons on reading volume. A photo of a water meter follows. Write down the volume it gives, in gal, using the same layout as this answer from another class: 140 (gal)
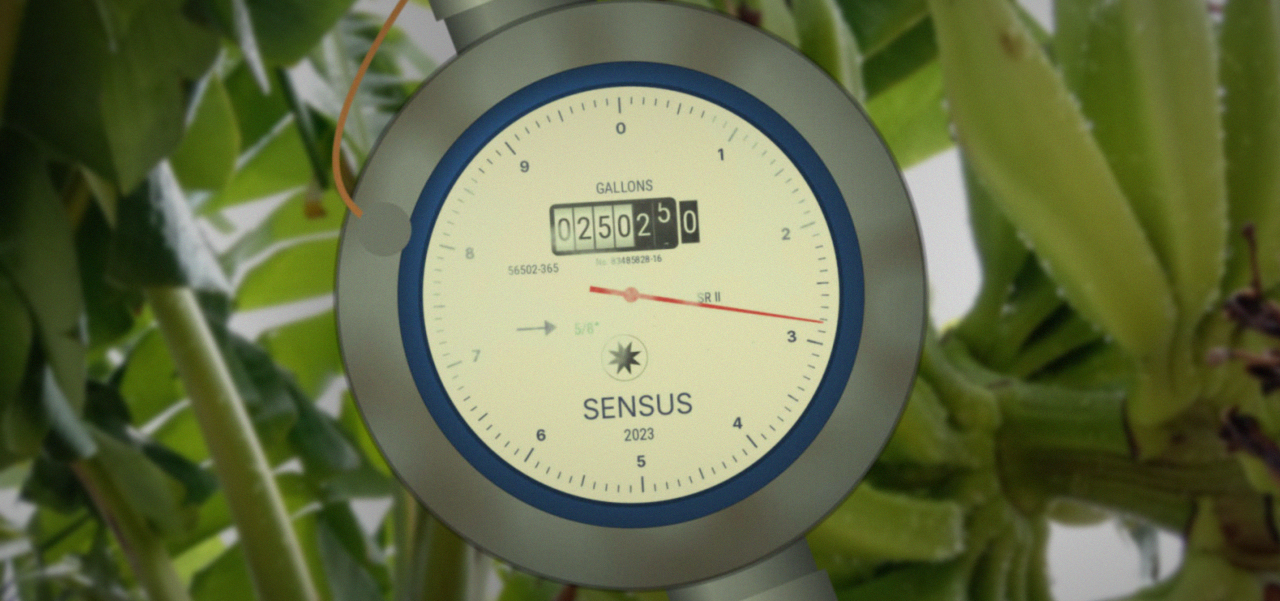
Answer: 250252.8 (gal)
